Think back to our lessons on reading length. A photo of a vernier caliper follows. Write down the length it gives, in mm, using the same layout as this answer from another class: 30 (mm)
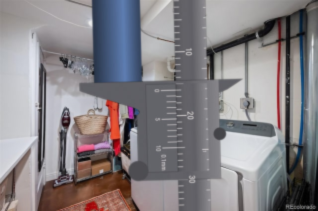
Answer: 16.0 (mm)
